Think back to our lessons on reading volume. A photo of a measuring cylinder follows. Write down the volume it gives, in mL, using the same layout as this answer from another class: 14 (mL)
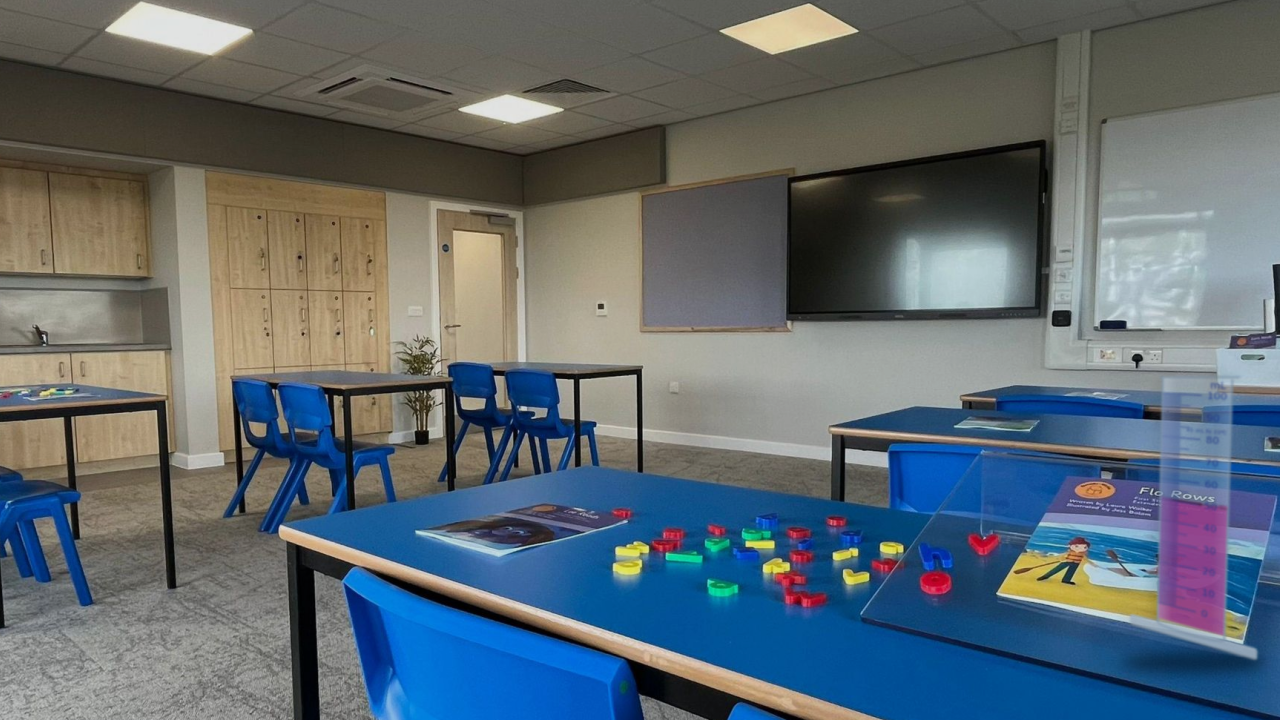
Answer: 50 (mL)
